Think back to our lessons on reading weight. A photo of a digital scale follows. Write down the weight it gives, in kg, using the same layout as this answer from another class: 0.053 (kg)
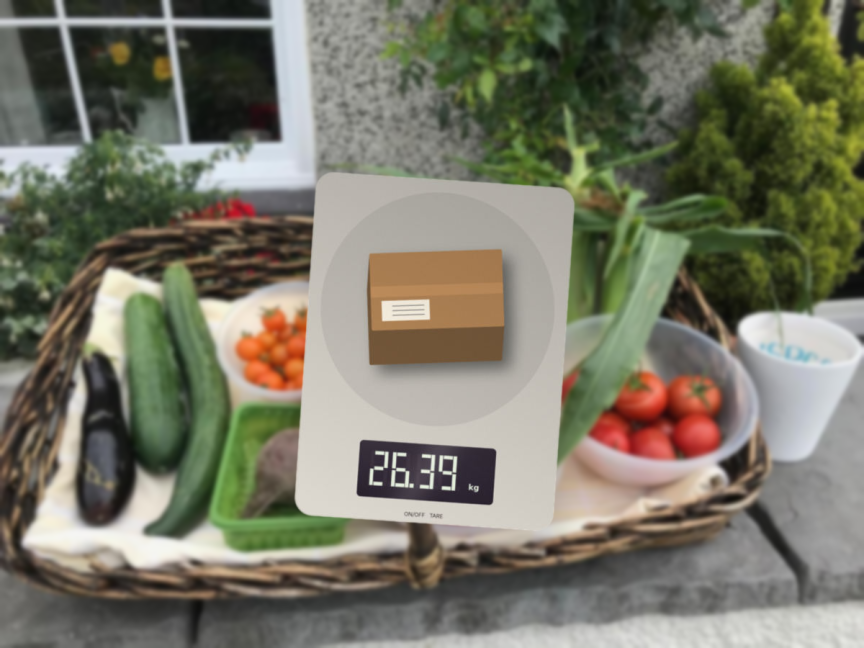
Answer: 26.39 (kg)
